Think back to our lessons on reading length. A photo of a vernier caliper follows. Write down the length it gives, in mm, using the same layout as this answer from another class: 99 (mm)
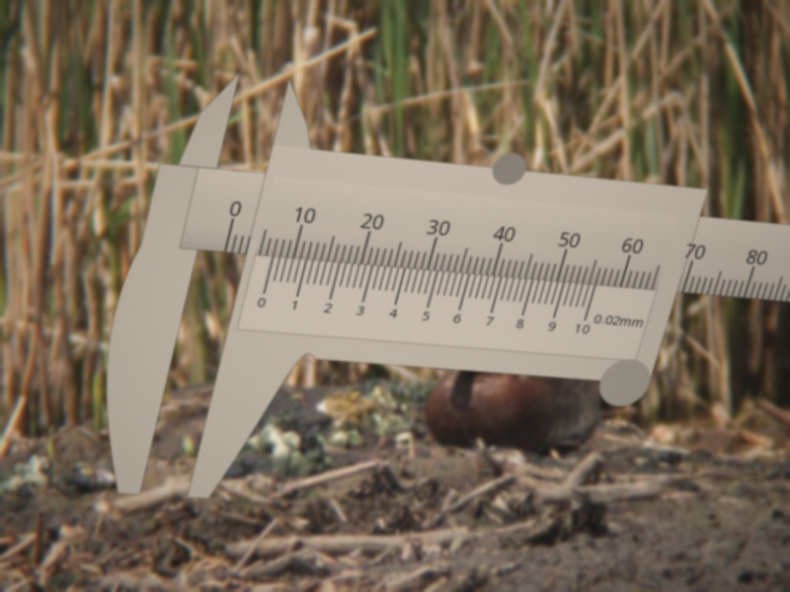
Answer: 7.0 (mm)
